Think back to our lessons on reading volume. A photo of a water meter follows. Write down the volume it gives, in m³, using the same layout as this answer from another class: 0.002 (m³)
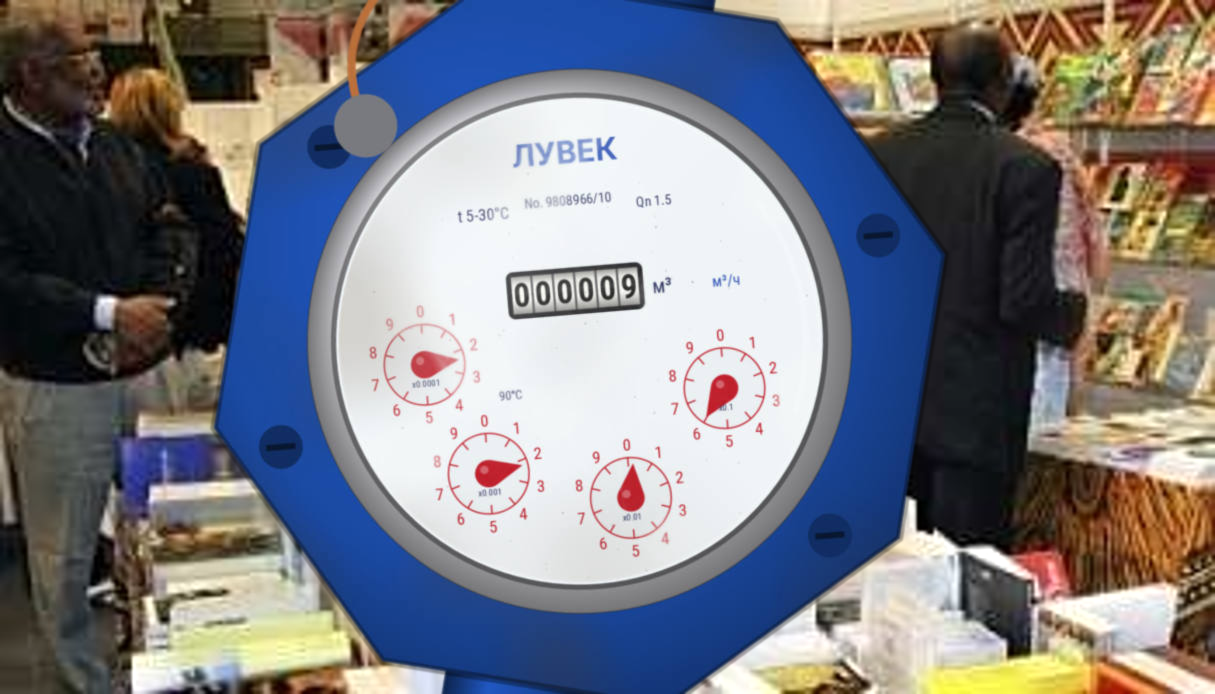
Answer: 9.6022 (m³)
